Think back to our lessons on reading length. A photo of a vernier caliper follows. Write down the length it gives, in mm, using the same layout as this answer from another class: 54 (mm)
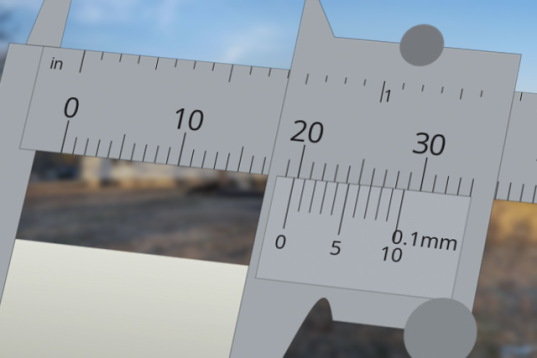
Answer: 19.7 (mm)
